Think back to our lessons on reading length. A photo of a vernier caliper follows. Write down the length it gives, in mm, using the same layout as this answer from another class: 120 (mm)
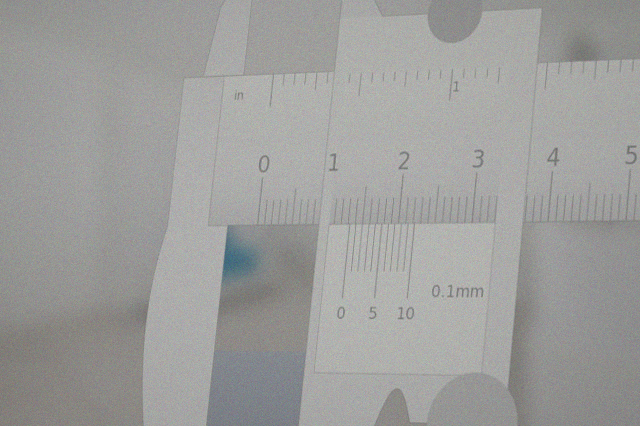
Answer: 13.2 (mm)
